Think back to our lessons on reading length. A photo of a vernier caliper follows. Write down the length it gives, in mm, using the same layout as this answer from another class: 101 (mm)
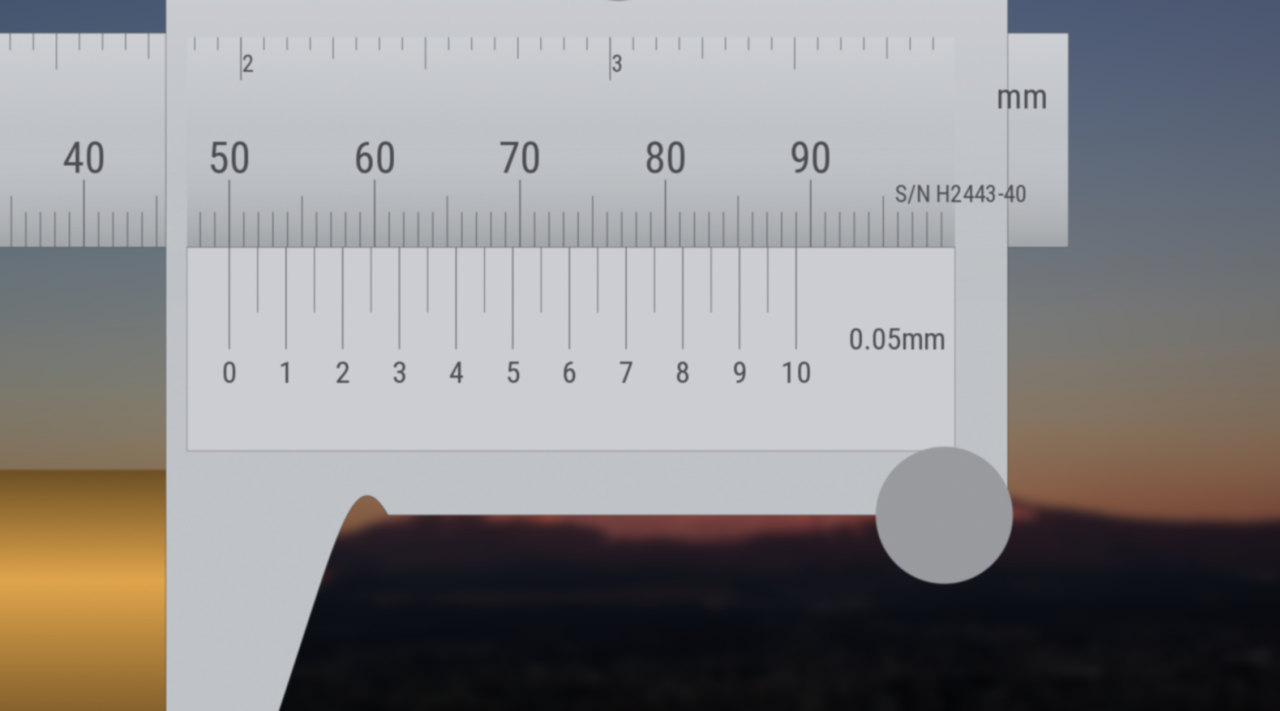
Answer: 50.0 (mm)
